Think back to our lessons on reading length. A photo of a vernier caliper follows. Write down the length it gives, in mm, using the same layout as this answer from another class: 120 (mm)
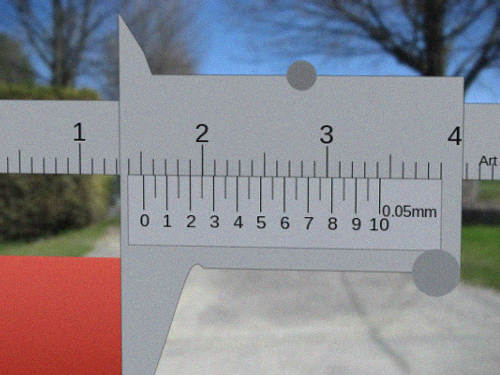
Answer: 15.2 (mm)
